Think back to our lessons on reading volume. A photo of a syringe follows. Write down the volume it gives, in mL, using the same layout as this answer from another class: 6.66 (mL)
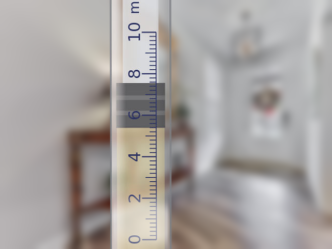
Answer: 5.4 (mL)
